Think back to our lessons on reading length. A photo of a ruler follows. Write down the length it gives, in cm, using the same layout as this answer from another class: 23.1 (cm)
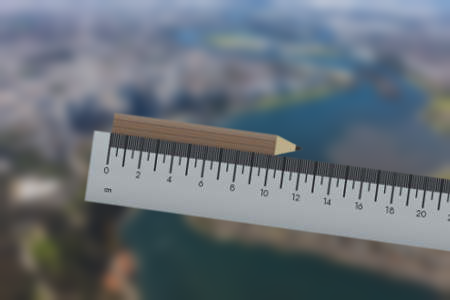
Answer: 12 (cm)
